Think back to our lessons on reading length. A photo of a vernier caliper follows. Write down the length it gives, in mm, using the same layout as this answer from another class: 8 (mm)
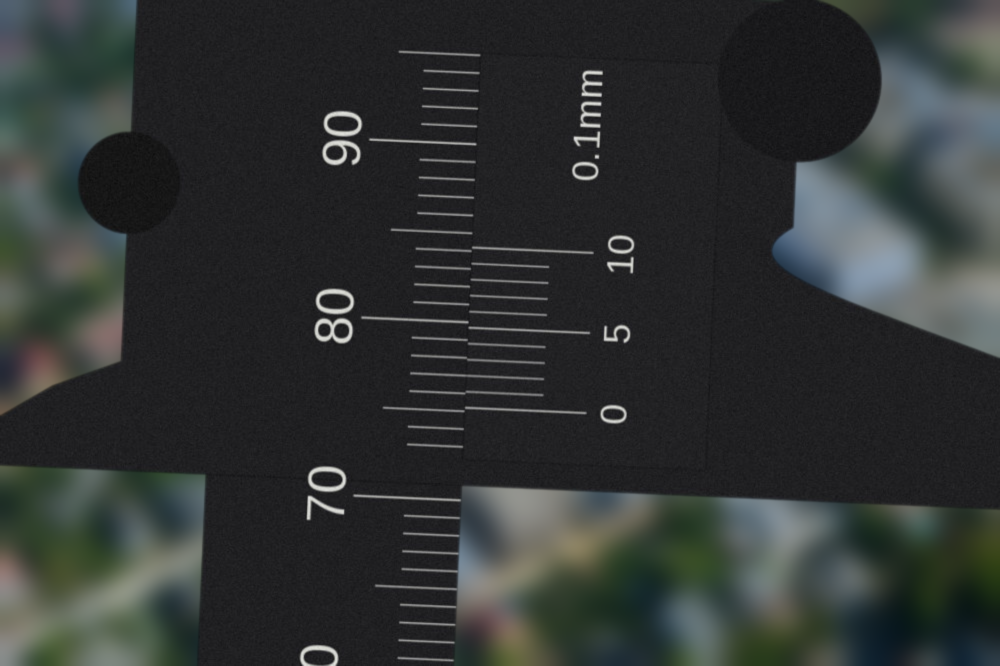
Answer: 75.2 (mm)
